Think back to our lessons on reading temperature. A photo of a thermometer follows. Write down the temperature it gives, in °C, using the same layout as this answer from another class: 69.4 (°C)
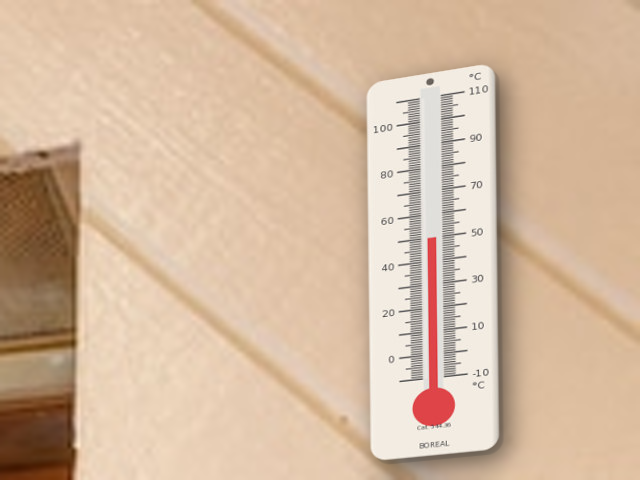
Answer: 50 (°C)
